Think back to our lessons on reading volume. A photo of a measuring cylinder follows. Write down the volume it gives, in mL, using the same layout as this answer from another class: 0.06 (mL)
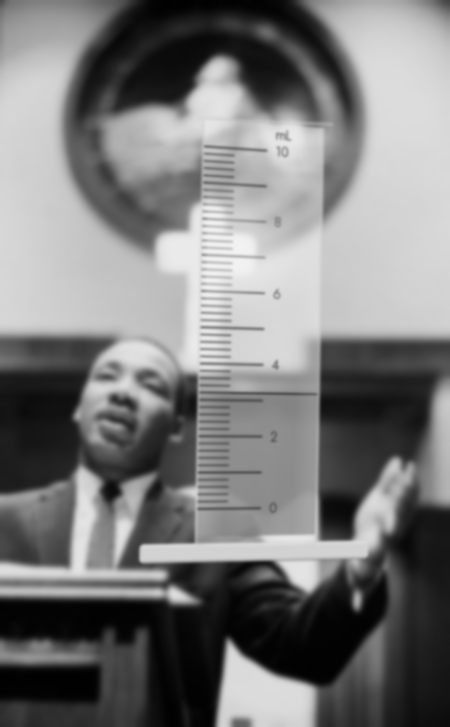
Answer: 3.2 (mL)
